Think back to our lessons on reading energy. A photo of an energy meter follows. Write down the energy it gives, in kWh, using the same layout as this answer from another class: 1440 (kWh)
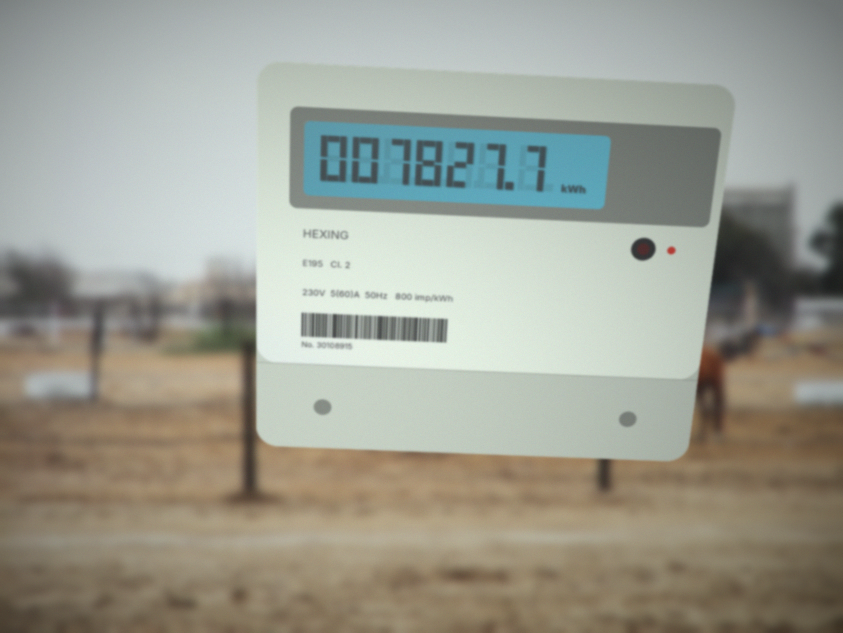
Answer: 7827.7 (kWh)
